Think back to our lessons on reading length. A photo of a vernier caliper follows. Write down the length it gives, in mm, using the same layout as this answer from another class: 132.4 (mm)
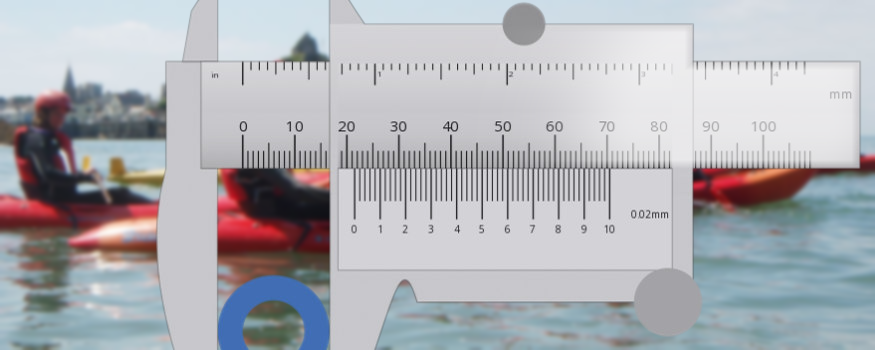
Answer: 21.5 (mm)
